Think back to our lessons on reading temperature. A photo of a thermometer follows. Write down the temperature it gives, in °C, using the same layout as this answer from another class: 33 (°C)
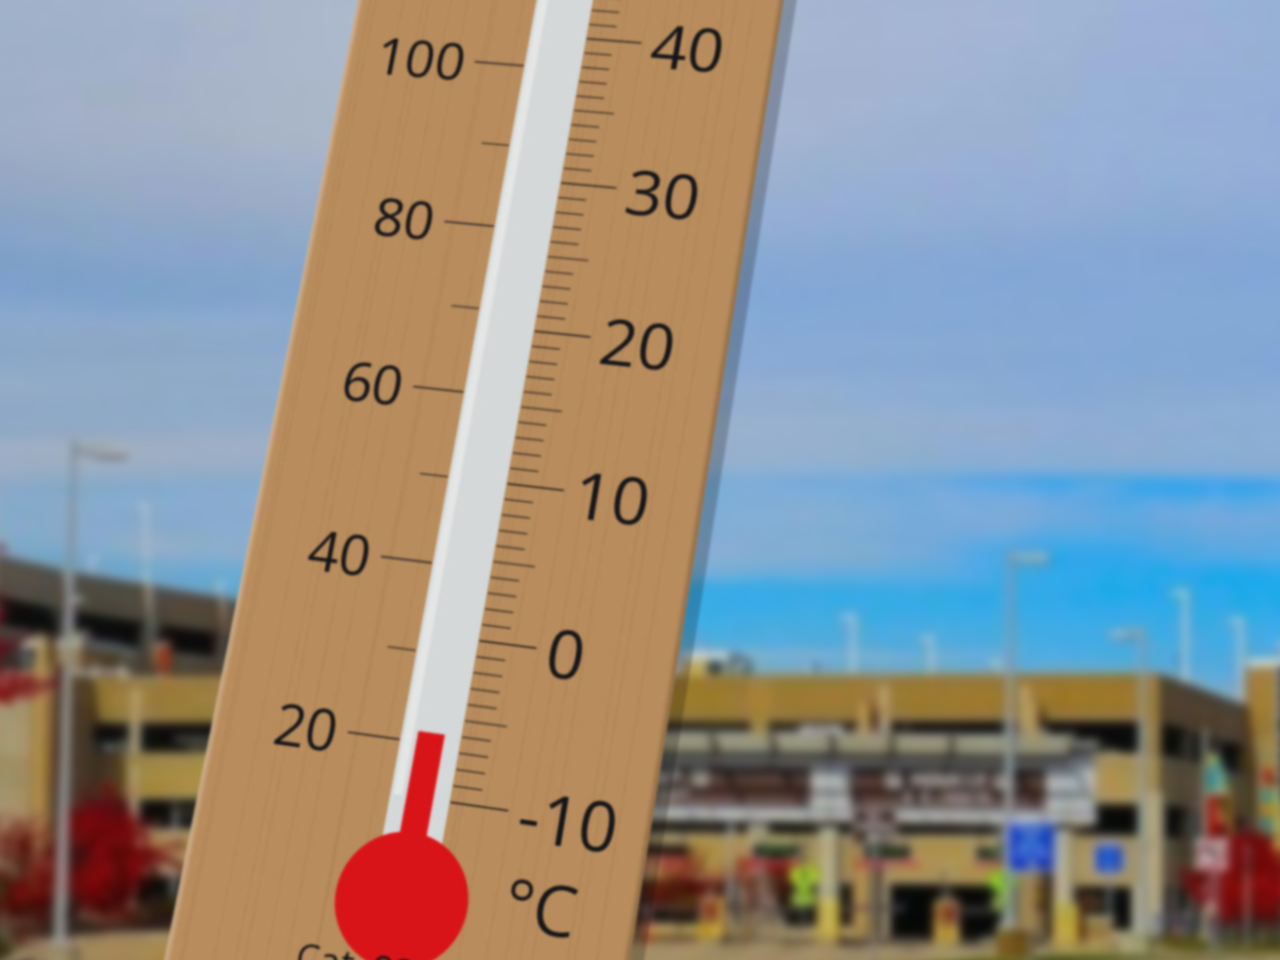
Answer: -6 (°C)
